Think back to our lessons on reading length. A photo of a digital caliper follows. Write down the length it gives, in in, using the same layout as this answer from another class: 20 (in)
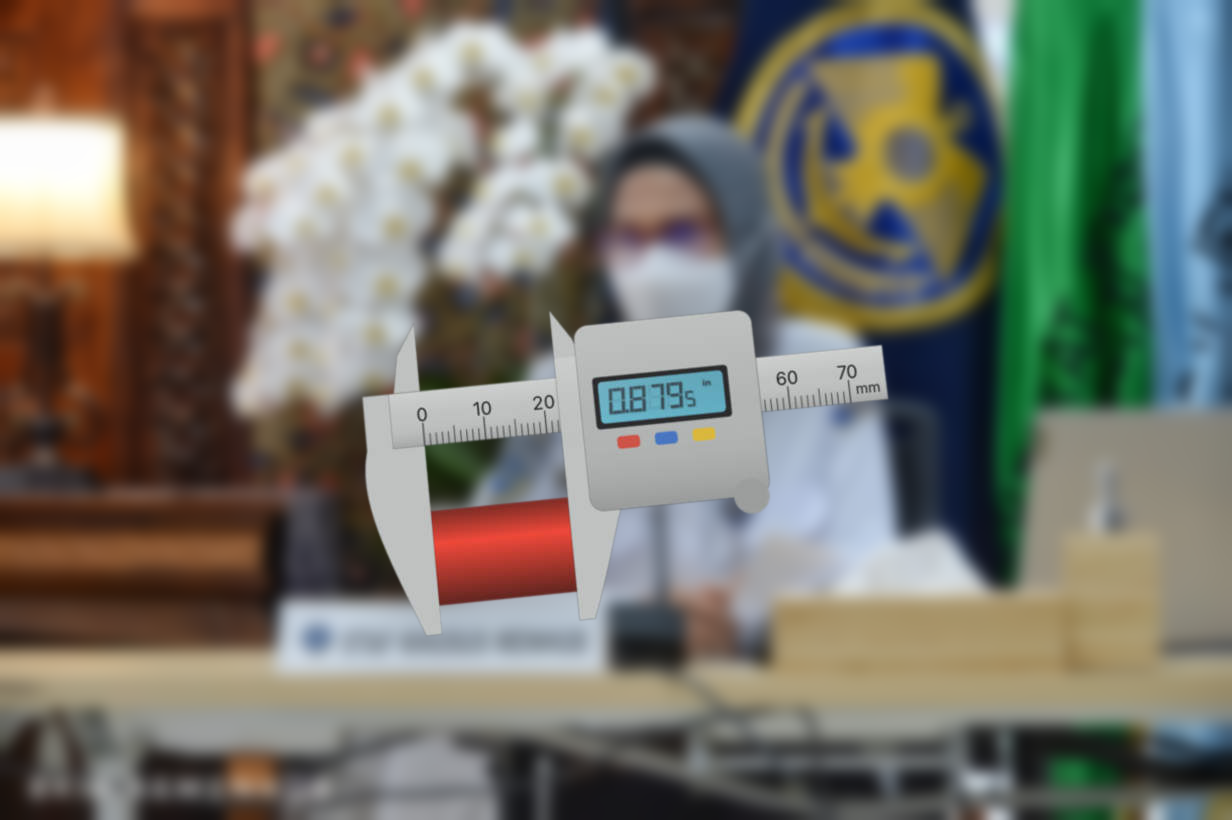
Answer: 0.8795 (in)
